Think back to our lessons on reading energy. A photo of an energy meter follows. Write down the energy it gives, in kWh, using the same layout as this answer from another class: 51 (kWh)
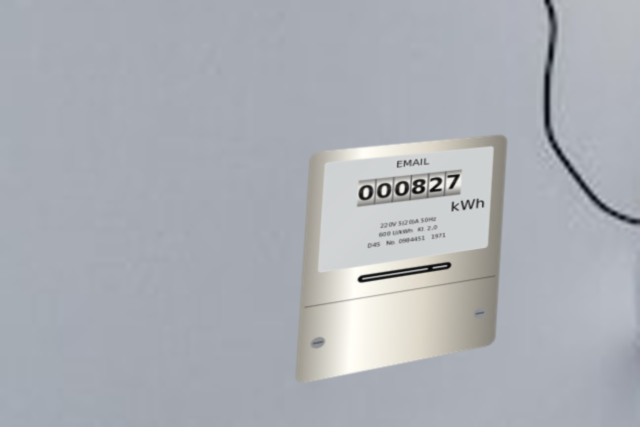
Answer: 827 (kWh)
